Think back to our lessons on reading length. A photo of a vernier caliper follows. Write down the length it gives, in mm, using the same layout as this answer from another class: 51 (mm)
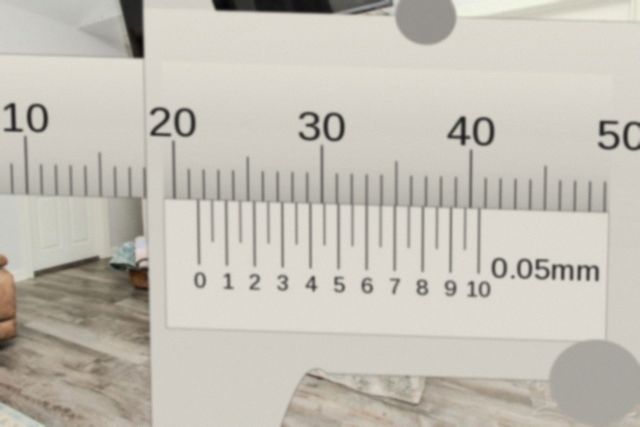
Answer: 21.6 (mm)
